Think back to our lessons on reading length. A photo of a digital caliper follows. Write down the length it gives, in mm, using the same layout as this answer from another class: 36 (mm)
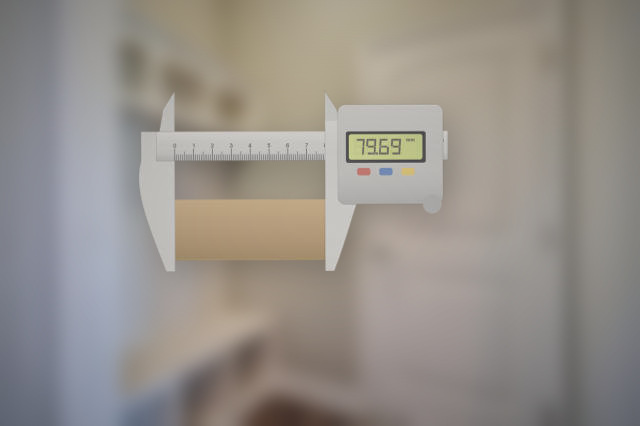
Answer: 79.69 (mm)
